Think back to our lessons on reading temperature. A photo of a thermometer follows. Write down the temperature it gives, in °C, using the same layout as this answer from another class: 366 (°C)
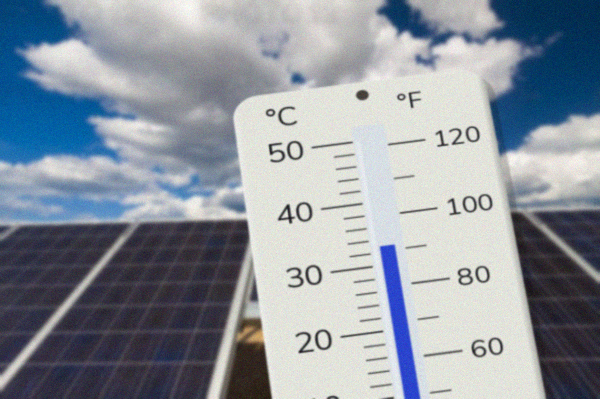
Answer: 33 (°C)
